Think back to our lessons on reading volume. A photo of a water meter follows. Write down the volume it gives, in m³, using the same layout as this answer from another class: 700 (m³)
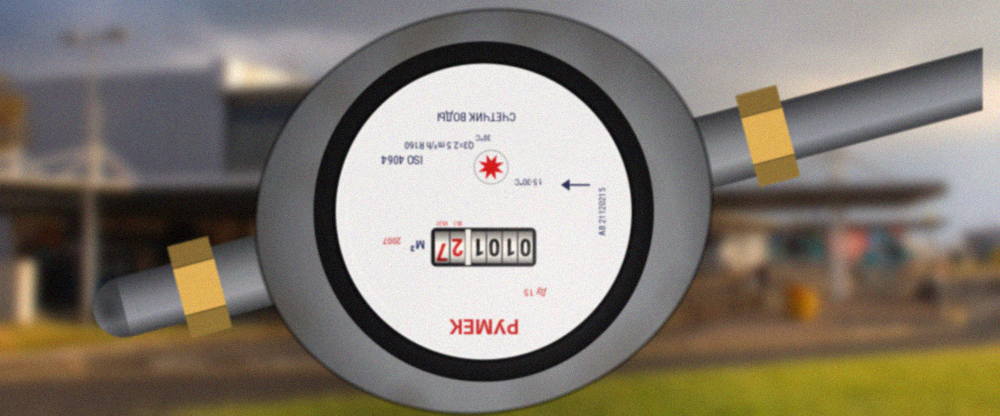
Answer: 101.27 (m³)
